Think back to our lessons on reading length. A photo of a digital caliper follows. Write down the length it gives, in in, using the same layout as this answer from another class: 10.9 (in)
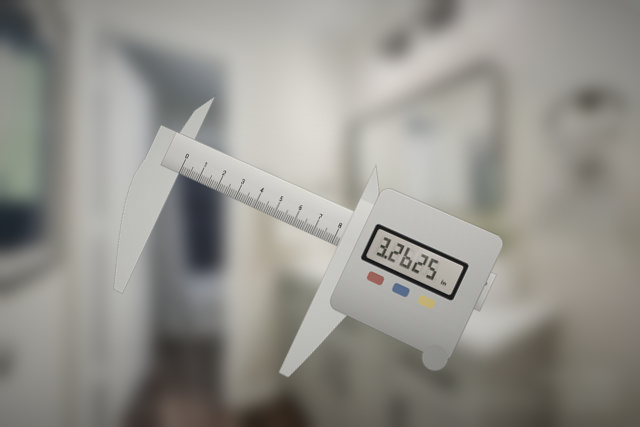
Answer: 3.2625 (in)
